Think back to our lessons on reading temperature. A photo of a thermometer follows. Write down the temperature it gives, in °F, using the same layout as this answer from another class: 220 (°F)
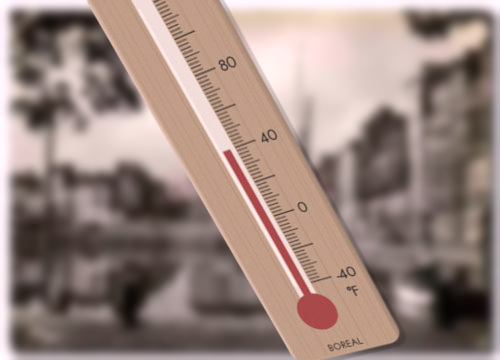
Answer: 40 (°F)
